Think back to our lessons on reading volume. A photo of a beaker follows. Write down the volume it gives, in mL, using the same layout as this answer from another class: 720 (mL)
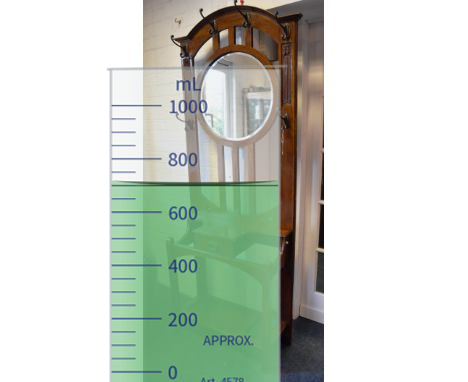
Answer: 700 (mL)
